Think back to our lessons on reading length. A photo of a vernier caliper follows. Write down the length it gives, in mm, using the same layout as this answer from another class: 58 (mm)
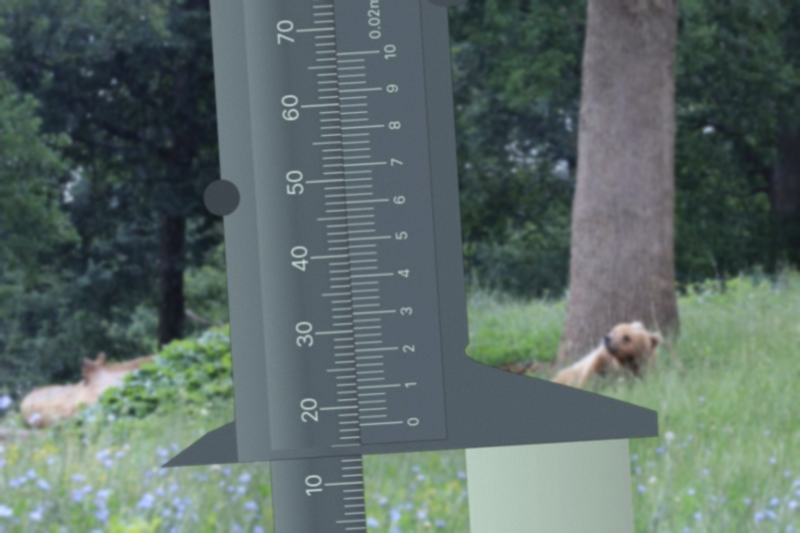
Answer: 17.6 (mm)
